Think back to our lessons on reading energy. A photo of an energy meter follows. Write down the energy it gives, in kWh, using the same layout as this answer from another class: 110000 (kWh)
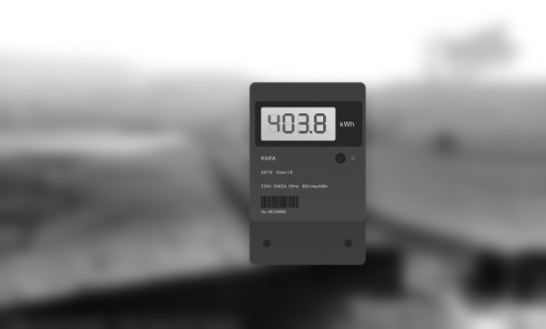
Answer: 403.8 (kWh)
